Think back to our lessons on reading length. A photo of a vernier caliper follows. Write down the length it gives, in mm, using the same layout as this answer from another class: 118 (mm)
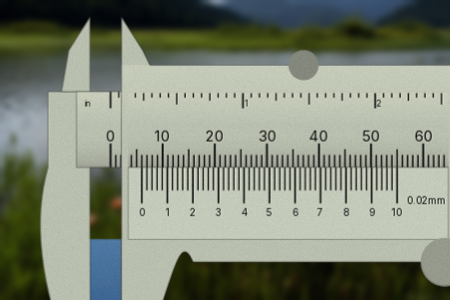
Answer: 6.0 (mm)
